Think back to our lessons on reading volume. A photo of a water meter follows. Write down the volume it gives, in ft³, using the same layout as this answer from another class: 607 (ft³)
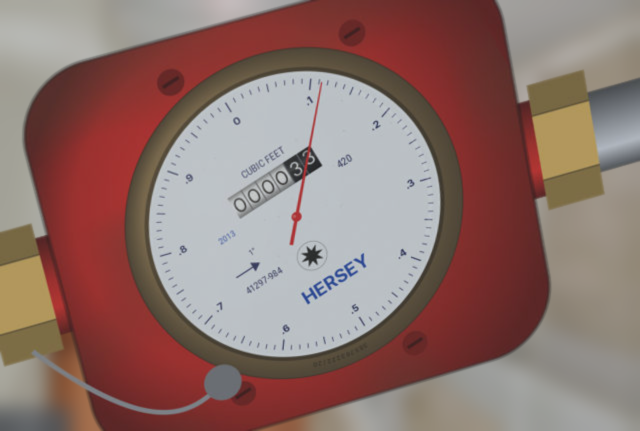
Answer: 33.11 (ft³)
